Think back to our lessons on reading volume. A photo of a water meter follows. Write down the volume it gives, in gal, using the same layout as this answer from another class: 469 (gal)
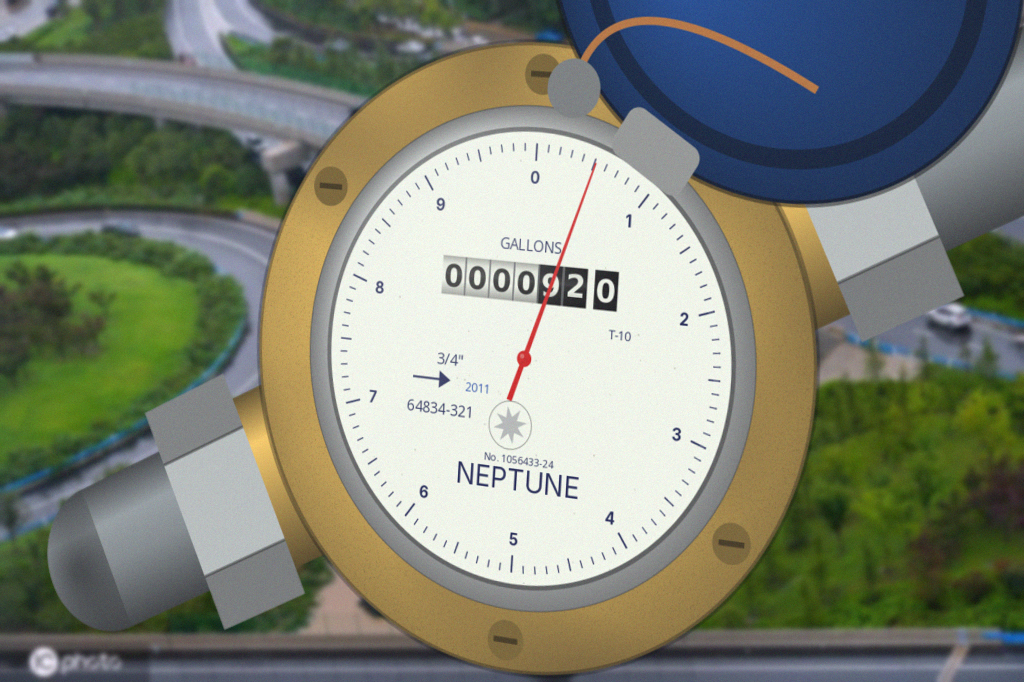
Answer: 920.5 (gal)
